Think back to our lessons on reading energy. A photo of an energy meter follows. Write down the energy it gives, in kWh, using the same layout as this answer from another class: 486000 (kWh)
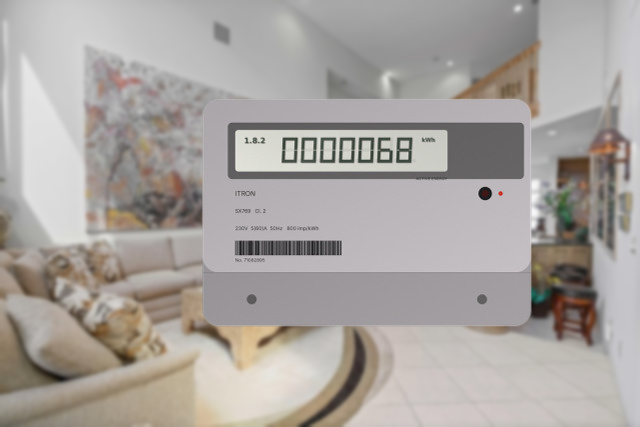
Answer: 68 (kWh)
